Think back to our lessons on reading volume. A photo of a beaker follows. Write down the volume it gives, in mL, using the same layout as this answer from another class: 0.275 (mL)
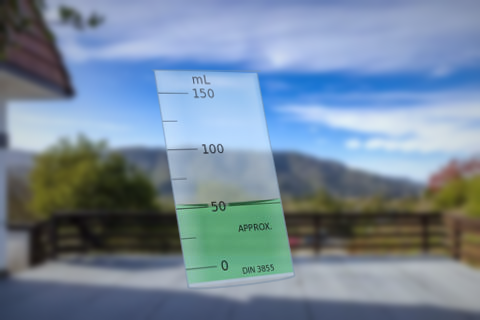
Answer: 50 (mL)
